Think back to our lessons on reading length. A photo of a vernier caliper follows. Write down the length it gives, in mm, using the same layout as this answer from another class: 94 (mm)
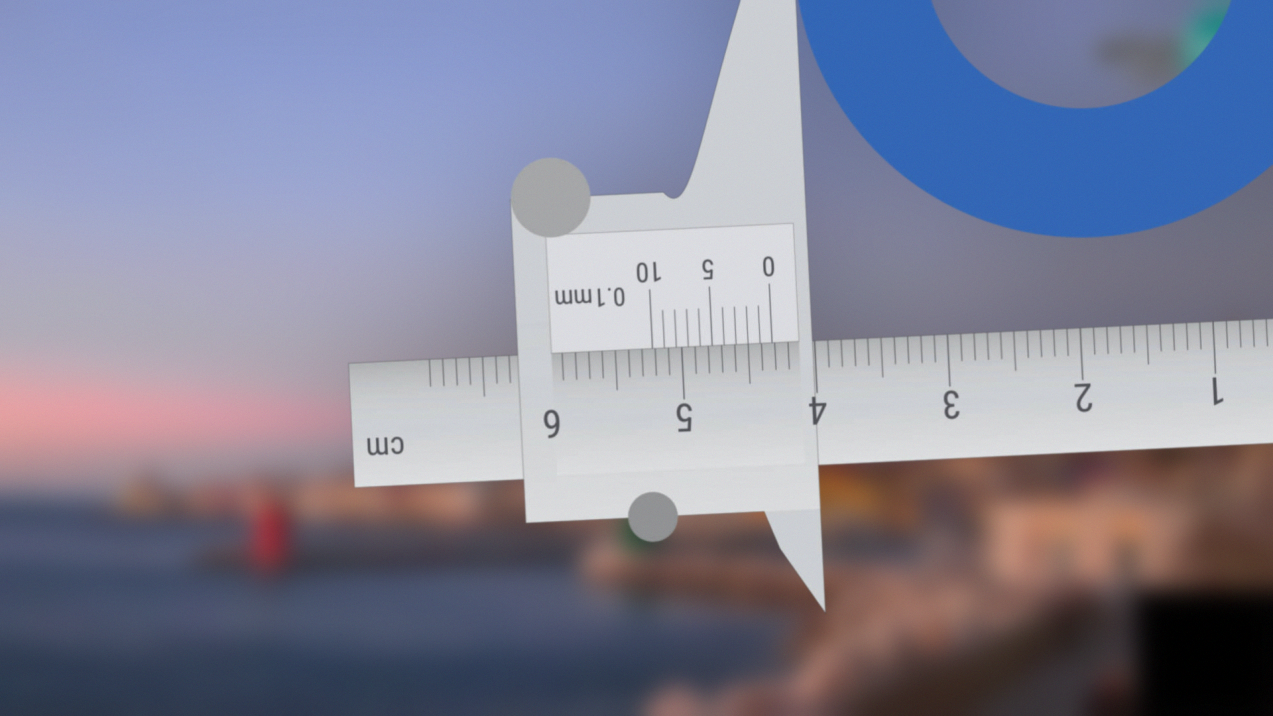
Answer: 43.2 (mm)
